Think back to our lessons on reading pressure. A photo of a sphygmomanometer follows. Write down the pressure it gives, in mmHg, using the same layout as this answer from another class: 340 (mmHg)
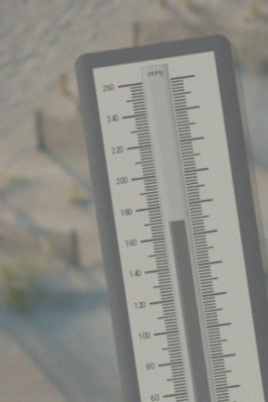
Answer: 170 (mmHg)
